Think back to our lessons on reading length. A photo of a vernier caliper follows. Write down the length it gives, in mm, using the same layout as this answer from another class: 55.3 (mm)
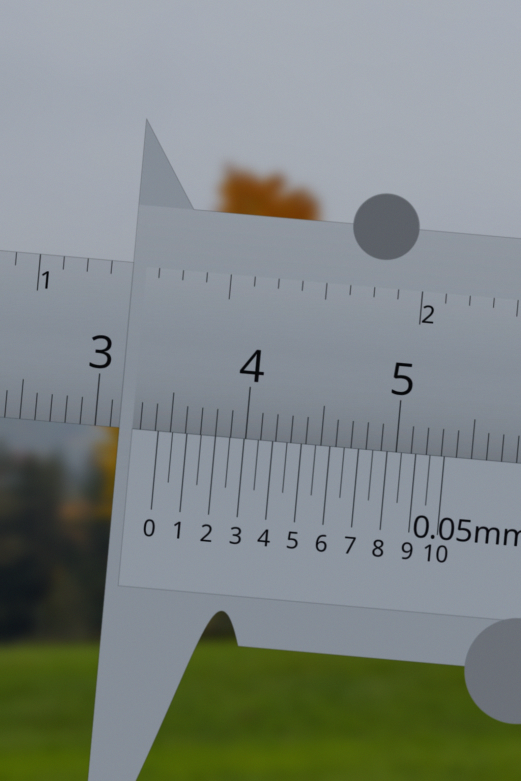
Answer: 34.2 (mm)
